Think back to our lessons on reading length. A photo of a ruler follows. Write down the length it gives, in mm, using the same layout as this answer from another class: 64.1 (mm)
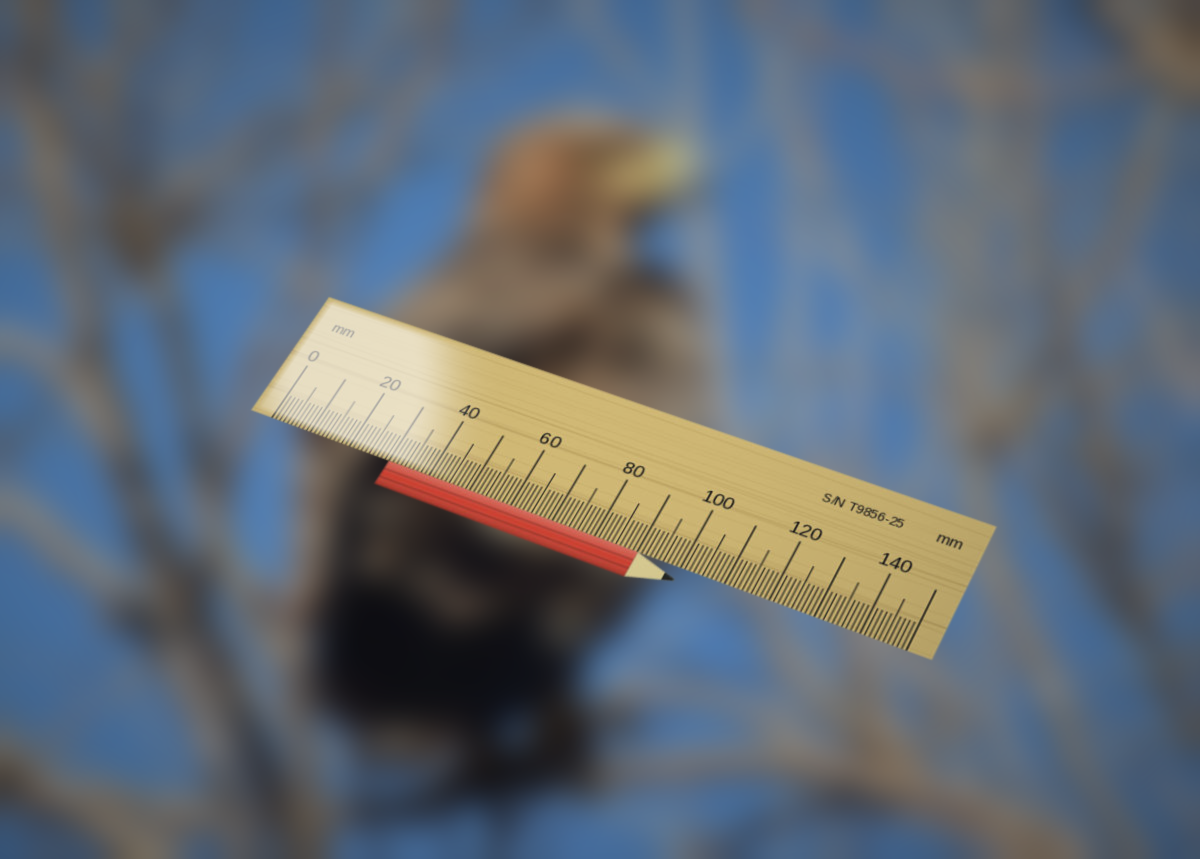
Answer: 70 (mm)
